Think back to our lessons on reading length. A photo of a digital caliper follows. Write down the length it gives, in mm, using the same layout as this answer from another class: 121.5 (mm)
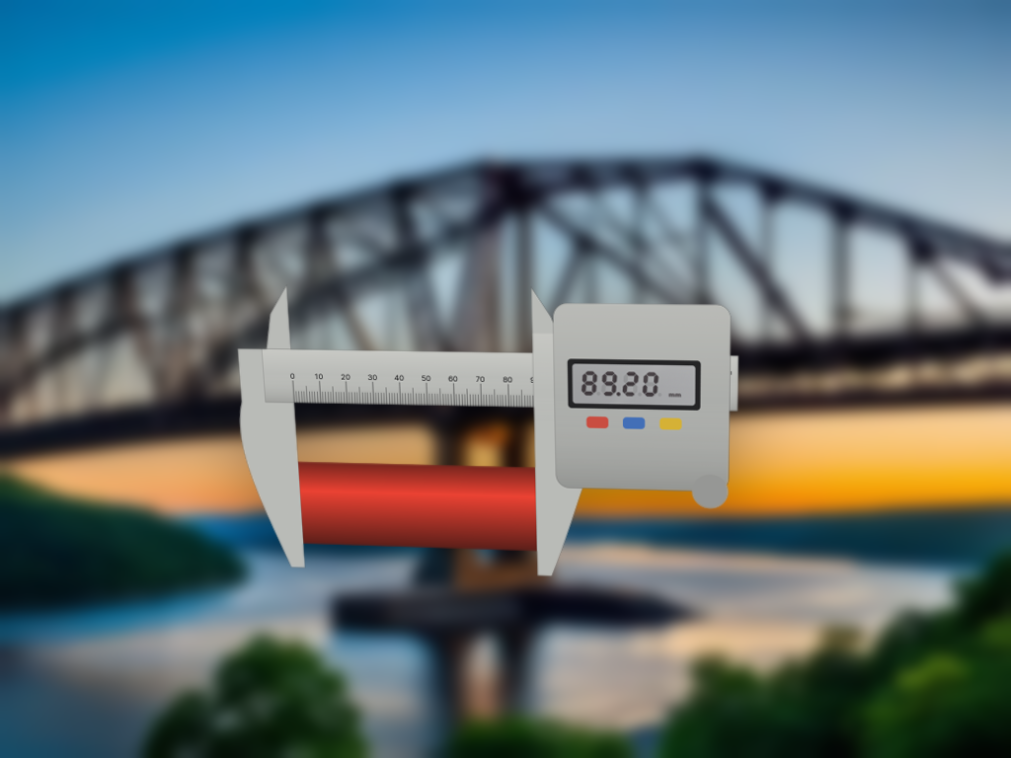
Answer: 89.20 (mm)
